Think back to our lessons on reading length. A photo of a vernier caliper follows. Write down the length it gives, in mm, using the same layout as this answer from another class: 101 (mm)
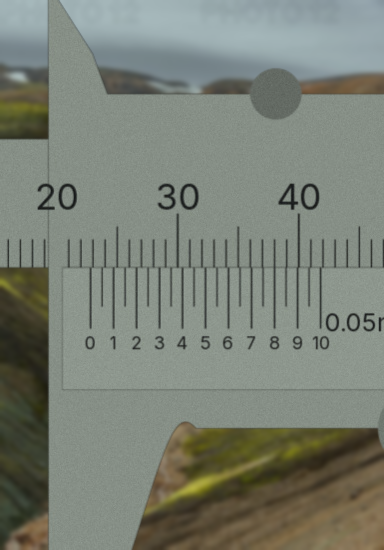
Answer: 22.8 (mm)
